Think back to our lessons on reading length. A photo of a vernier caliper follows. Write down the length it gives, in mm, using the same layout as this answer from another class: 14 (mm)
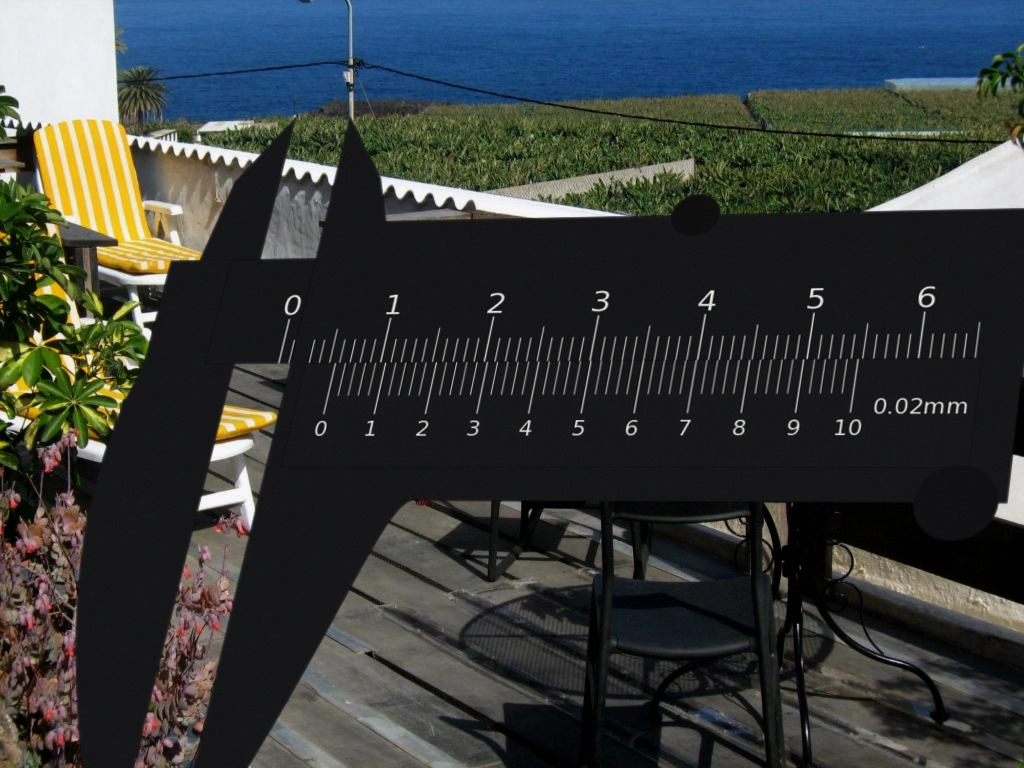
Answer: 5.6 (mm)
